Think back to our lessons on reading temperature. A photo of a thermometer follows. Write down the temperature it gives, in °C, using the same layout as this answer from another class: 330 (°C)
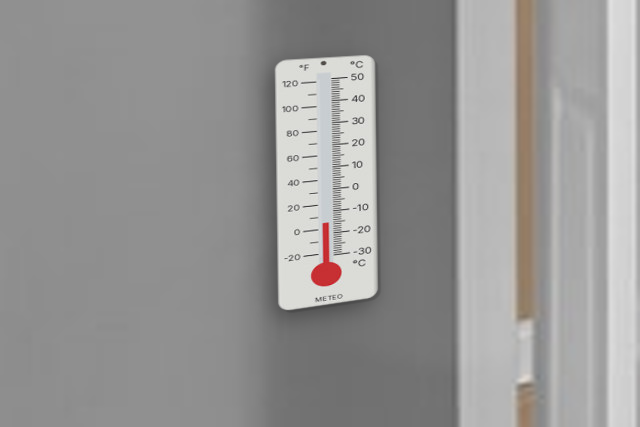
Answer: -15 (°C)
